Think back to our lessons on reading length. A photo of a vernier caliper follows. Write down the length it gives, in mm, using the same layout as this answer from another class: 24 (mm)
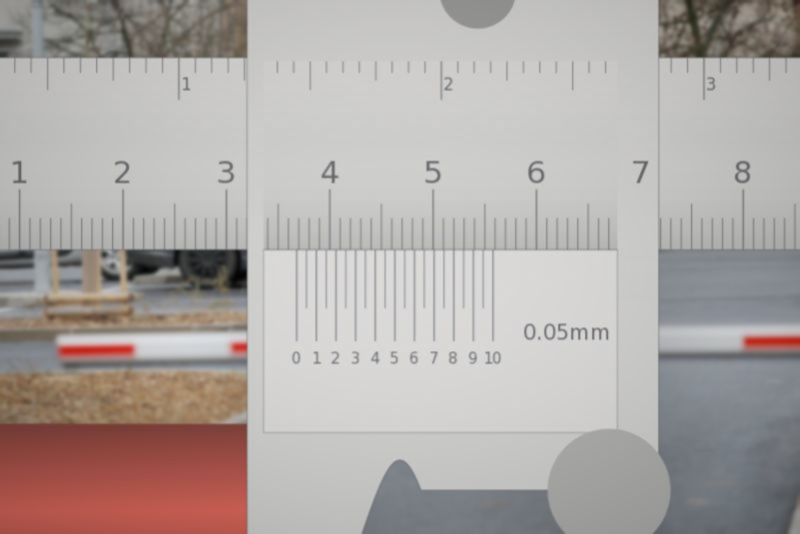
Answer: 36.8 (mm)
